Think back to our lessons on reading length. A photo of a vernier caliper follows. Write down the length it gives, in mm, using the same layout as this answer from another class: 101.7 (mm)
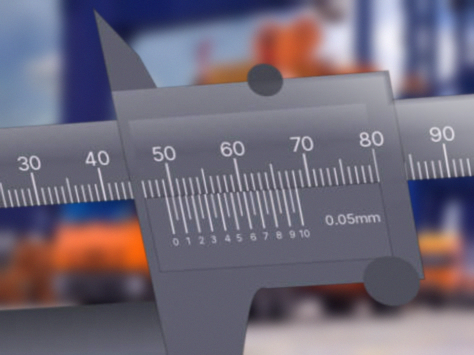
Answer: 49.0 (mm)
